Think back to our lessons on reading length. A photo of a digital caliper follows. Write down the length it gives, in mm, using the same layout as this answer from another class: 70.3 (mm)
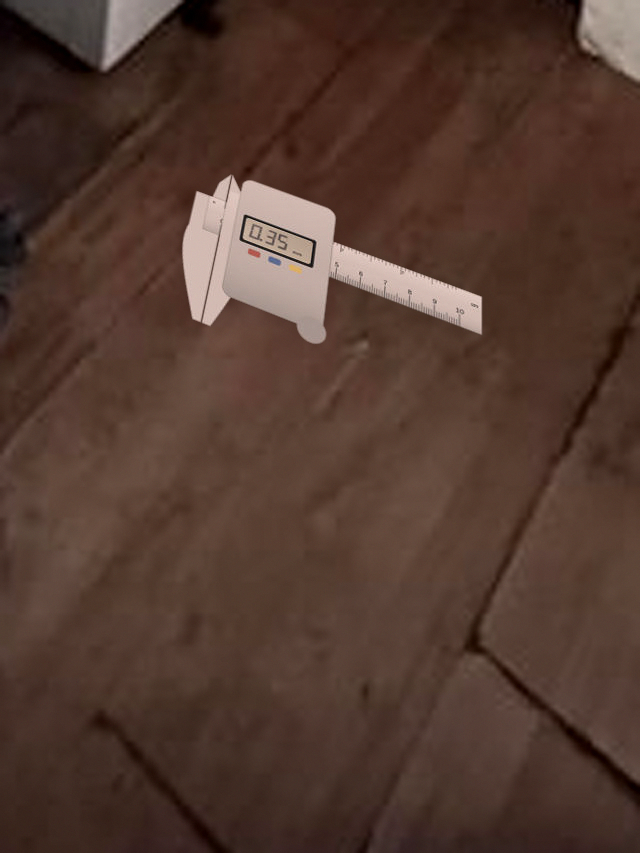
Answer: 0.35 (mm)
